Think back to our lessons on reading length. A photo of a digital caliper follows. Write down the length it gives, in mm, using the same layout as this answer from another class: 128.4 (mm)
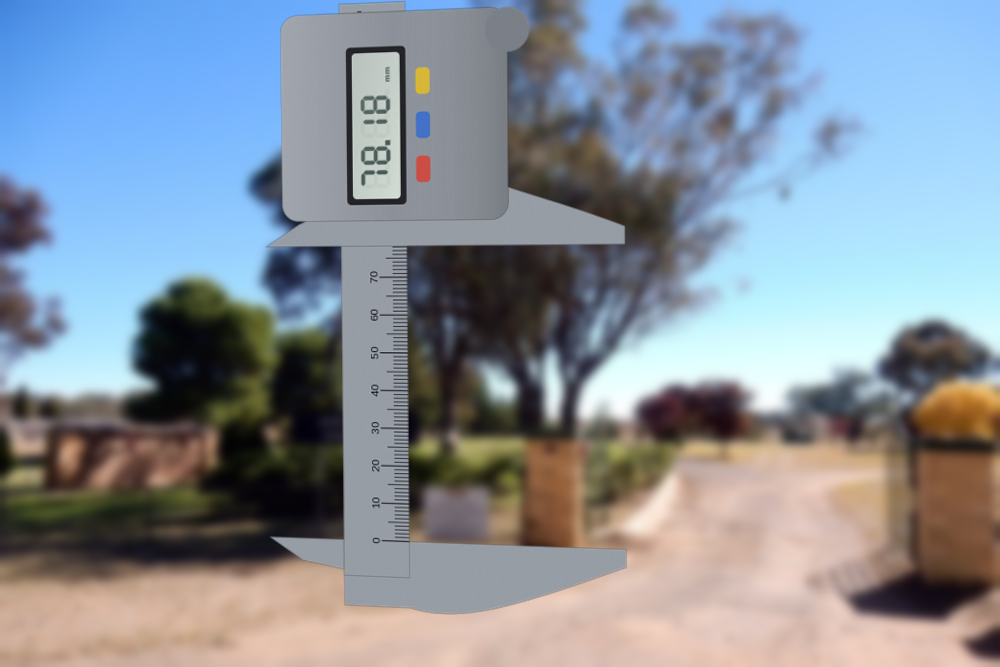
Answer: 78.18 (mm)
